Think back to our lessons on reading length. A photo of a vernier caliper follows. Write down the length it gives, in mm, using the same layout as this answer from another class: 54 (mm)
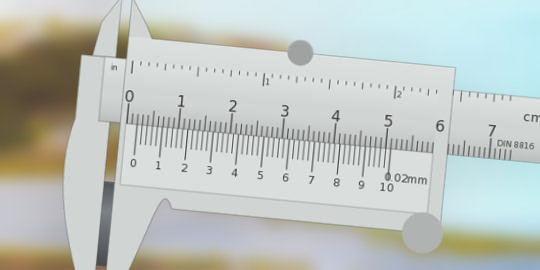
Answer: 2.0 (mm)
